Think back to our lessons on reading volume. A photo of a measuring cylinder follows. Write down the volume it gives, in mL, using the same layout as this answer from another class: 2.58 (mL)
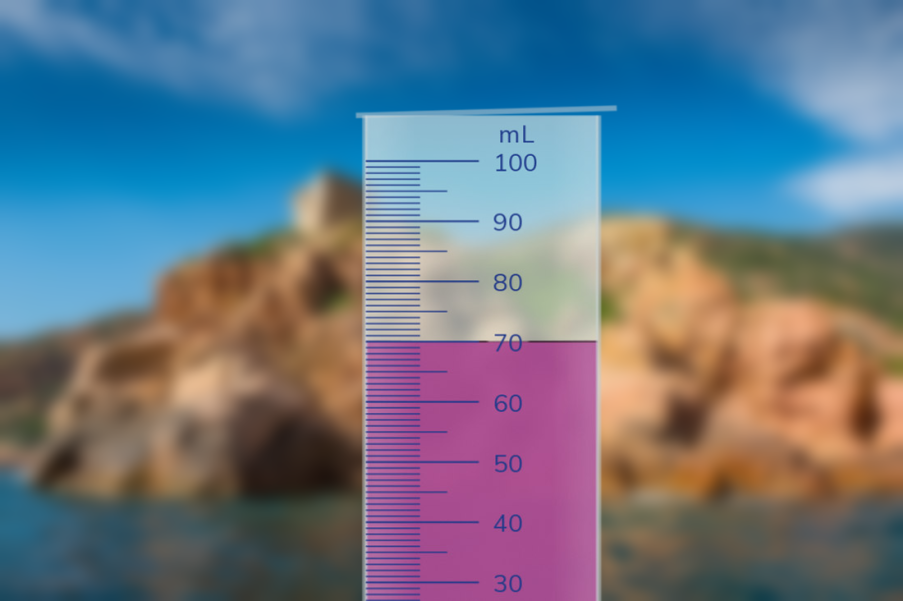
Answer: 70 (mL)
